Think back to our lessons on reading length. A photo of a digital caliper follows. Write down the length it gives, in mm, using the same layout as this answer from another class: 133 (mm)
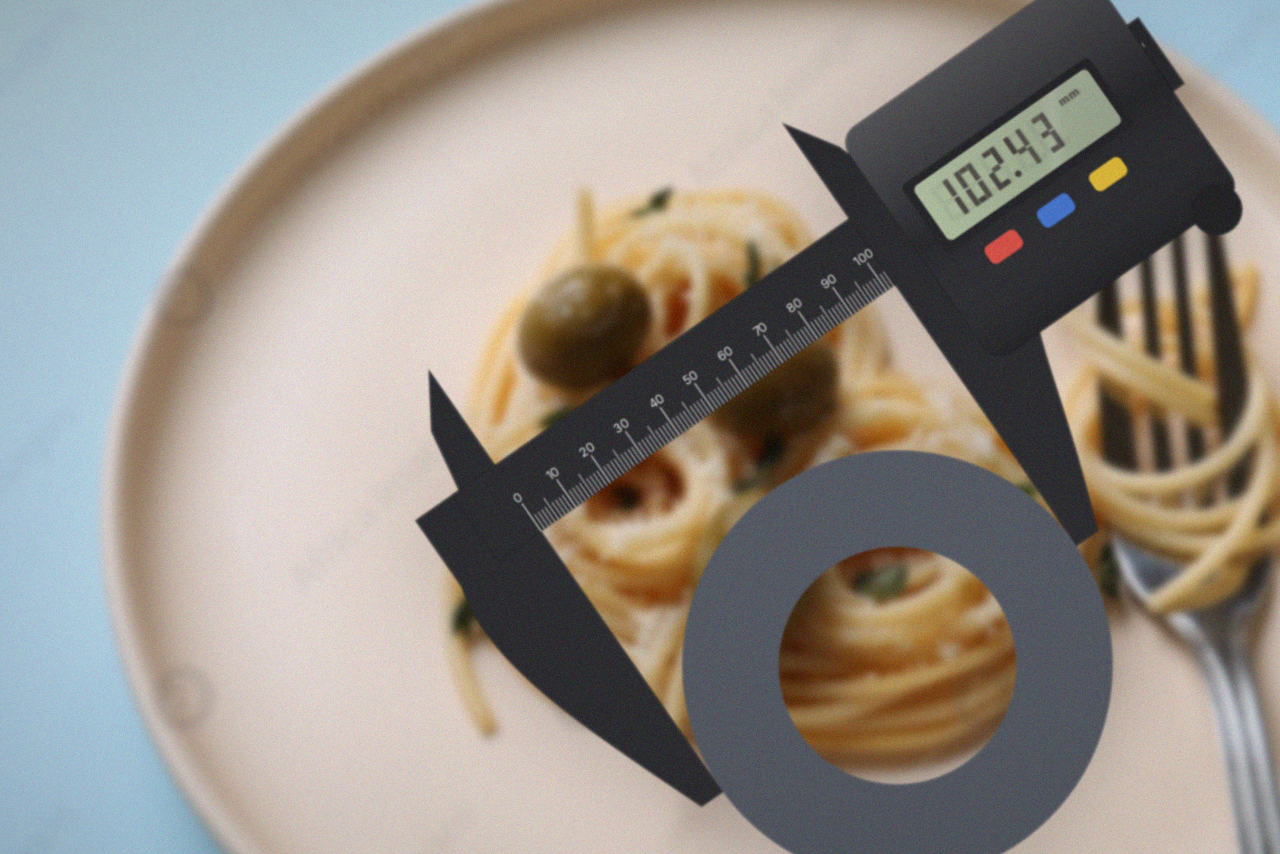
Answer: 102.43 (mm)
